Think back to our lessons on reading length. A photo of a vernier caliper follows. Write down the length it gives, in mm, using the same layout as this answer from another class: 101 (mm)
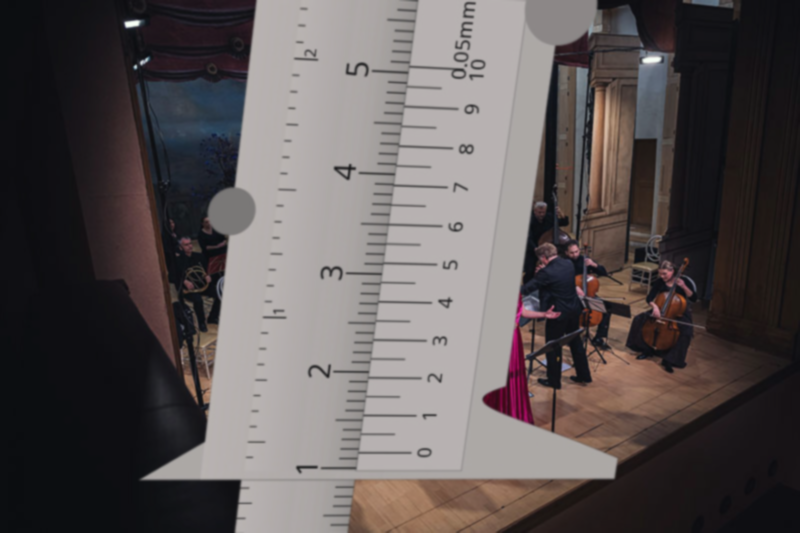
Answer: 11.6 (mm)
